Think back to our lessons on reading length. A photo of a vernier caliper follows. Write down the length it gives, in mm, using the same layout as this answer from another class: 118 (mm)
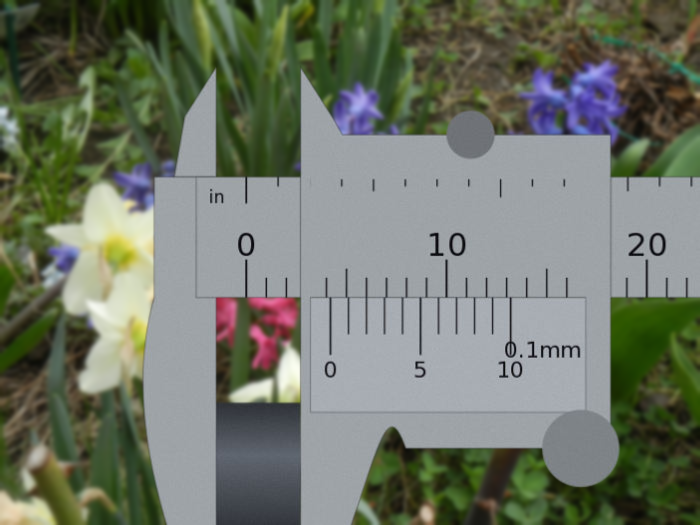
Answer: 4.2 (mm)
